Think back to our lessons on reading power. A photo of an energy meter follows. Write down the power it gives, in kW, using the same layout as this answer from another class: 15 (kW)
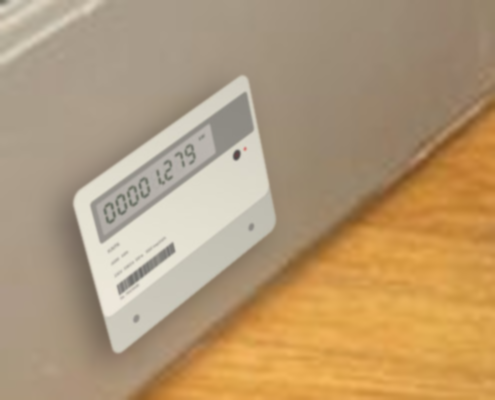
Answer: 1.279 (kW)
